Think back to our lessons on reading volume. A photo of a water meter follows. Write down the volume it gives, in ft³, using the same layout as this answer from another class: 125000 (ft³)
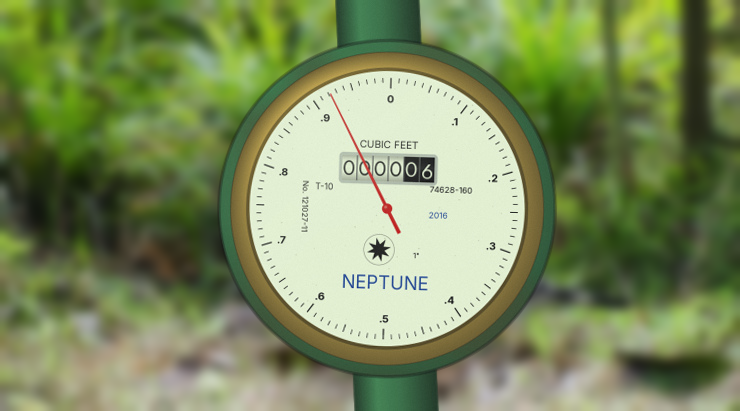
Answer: 5.92 (ft³)
